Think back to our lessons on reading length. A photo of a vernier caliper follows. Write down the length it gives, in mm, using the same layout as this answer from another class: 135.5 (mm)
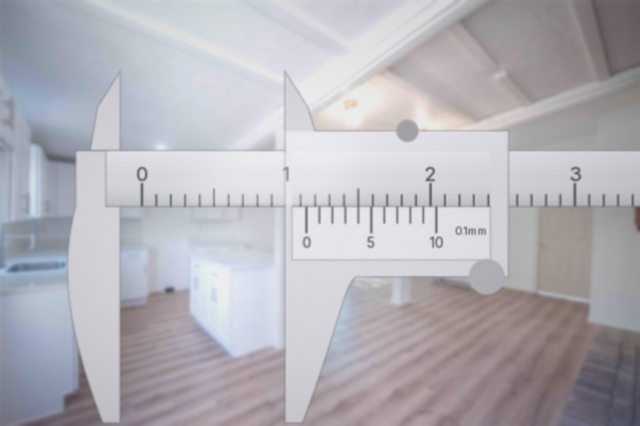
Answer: 11.4 (mm)
